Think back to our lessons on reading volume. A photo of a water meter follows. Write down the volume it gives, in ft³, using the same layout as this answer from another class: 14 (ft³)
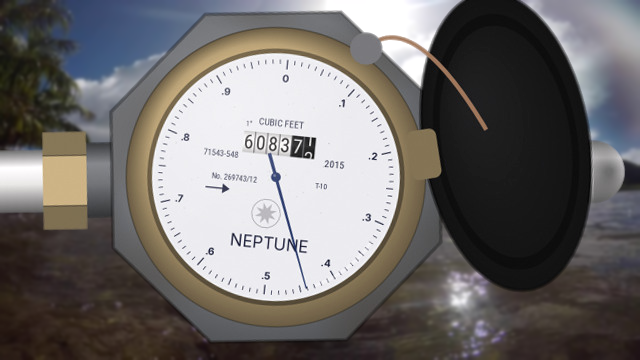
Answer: 608371.44 (ft³)
